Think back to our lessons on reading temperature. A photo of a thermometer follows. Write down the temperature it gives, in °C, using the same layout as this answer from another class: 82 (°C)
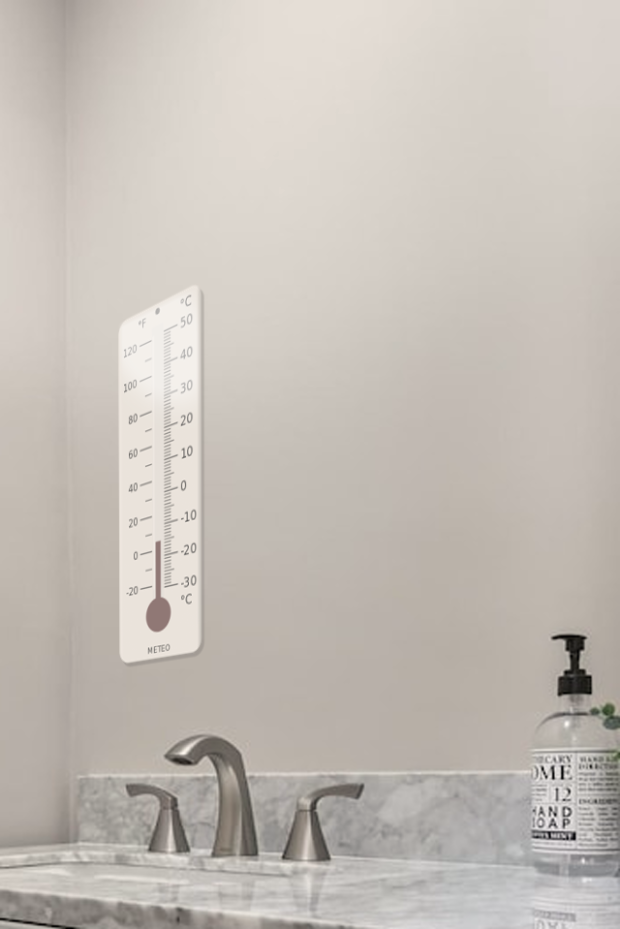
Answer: -15 (°C)
